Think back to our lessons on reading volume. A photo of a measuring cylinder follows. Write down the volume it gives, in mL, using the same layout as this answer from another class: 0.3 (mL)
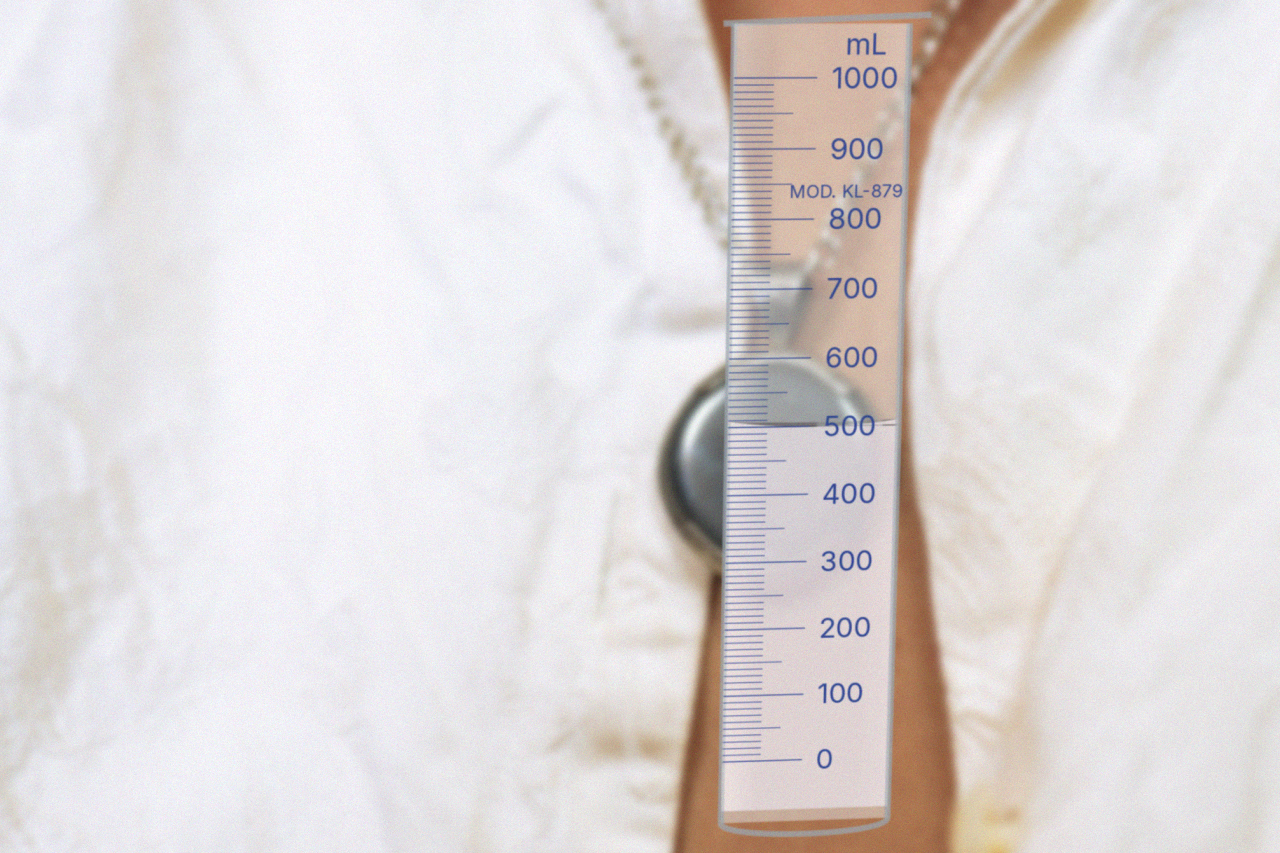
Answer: 500 (mL)
